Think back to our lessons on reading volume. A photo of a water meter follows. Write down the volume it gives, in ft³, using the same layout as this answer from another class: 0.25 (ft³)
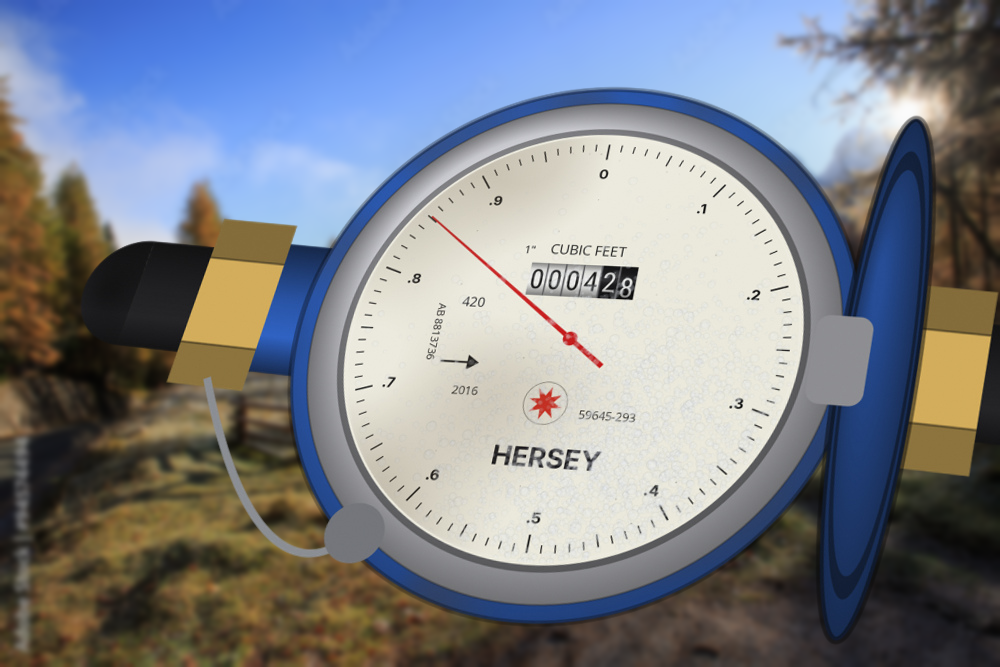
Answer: 427.85 (ft³)
